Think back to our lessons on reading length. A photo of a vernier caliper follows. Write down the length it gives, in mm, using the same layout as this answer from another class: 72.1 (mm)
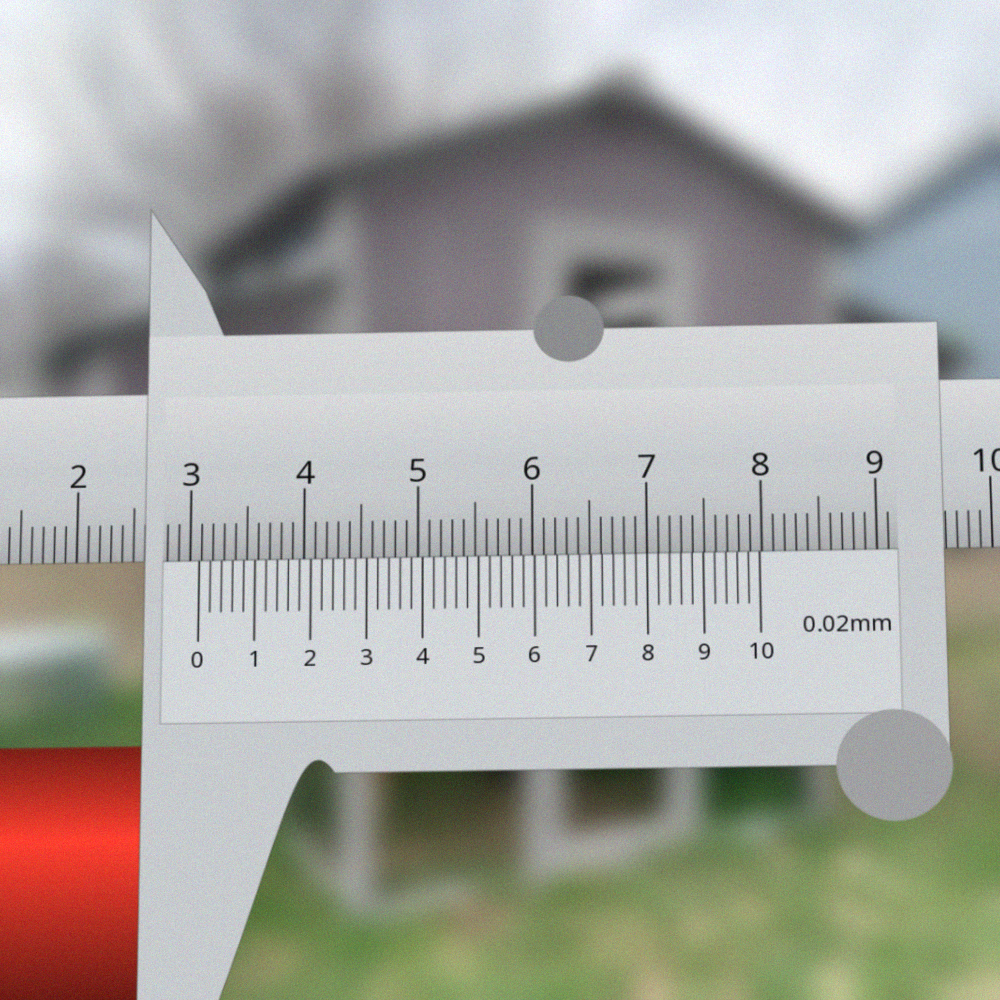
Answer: 30.8 (mm)
